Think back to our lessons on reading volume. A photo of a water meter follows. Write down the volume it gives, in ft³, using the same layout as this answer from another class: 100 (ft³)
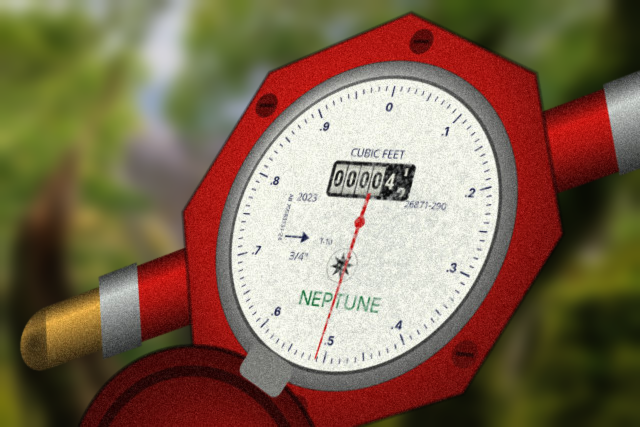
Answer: 41.51 (ft³)
